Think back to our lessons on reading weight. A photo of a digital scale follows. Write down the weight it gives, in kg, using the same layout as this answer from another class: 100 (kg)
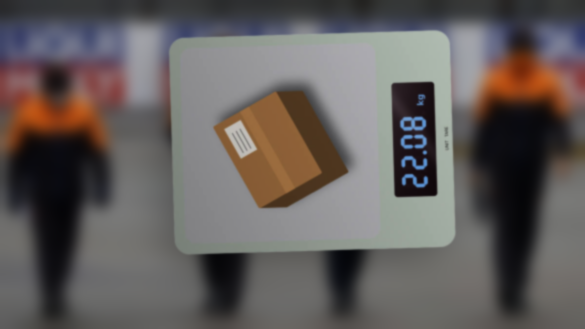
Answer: 22.08 (kg)
